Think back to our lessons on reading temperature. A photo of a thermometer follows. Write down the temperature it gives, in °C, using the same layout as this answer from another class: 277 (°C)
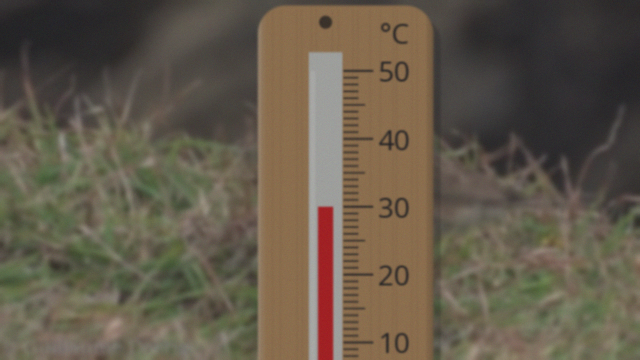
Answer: 30 (°C)
